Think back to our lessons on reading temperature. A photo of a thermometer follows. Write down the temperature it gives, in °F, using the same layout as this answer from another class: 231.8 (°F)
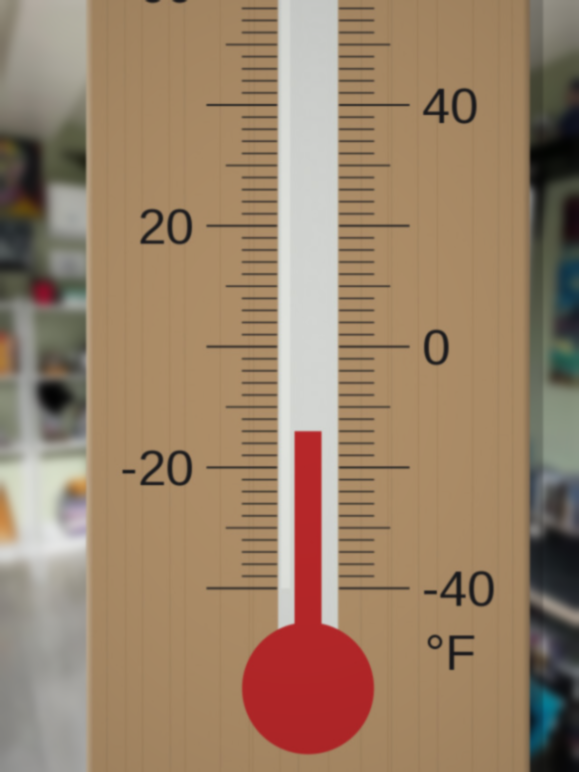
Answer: -14 (°F)
